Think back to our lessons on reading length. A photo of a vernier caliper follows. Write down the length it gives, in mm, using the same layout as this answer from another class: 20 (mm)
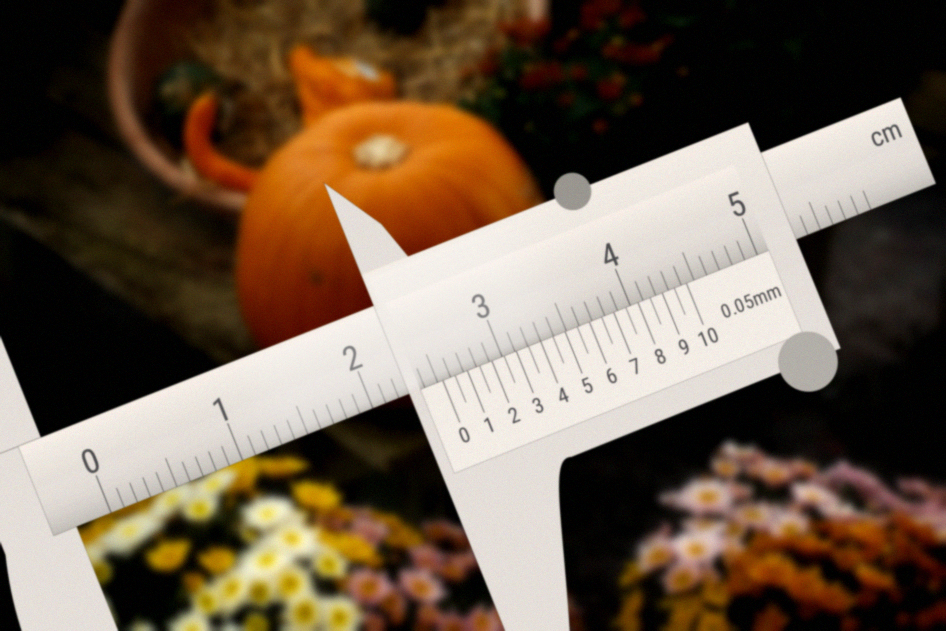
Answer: 25.4 (mm)
